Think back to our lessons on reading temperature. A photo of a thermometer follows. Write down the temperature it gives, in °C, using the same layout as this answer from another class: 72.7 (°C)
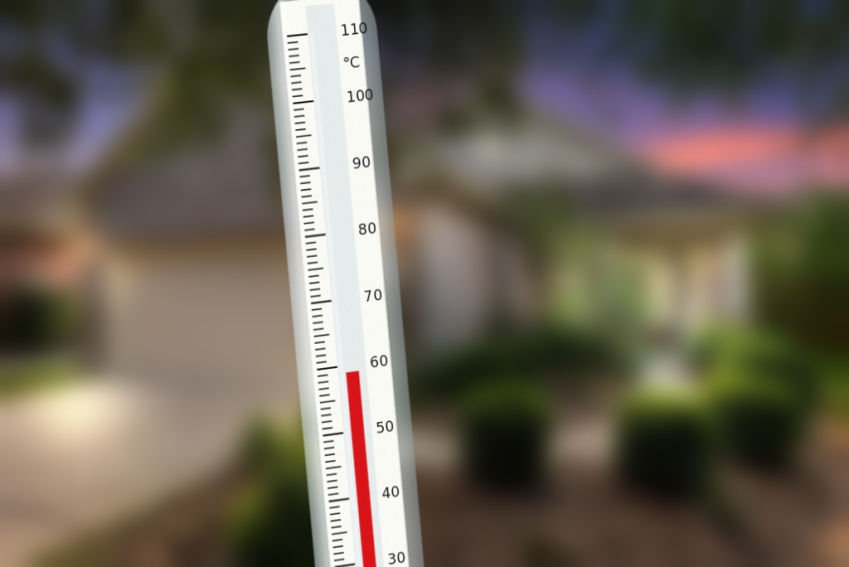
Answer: 59 (°C)
